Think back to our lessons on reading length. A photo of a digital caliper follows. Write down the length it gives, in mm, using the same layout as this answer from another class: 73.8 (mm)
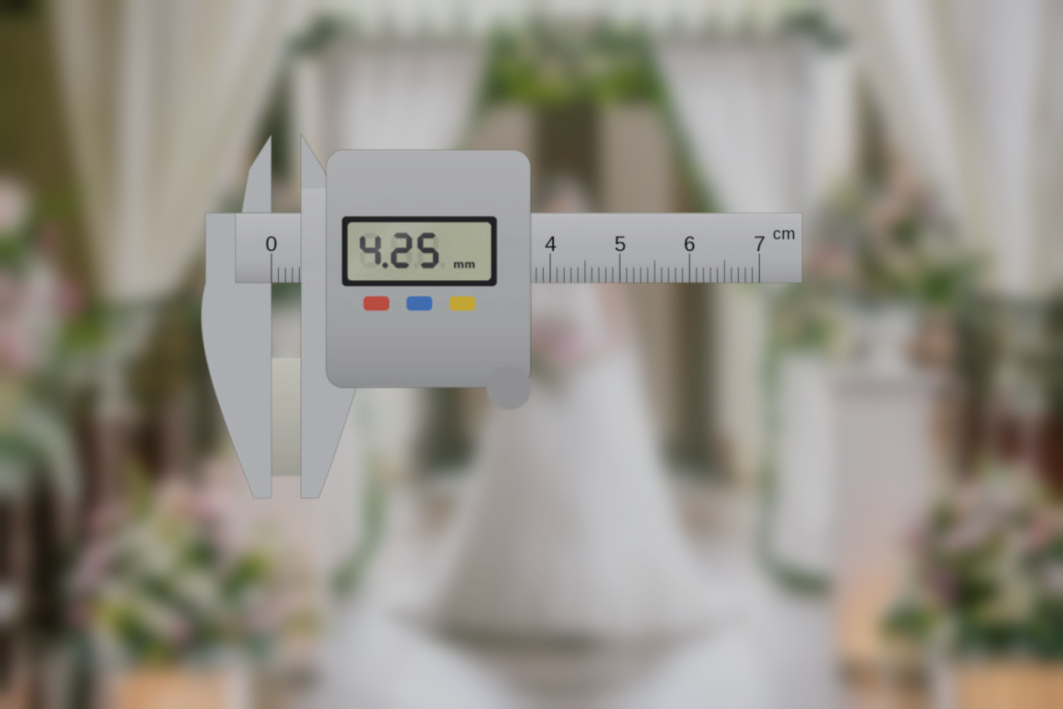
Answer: 4.25 (mm)
